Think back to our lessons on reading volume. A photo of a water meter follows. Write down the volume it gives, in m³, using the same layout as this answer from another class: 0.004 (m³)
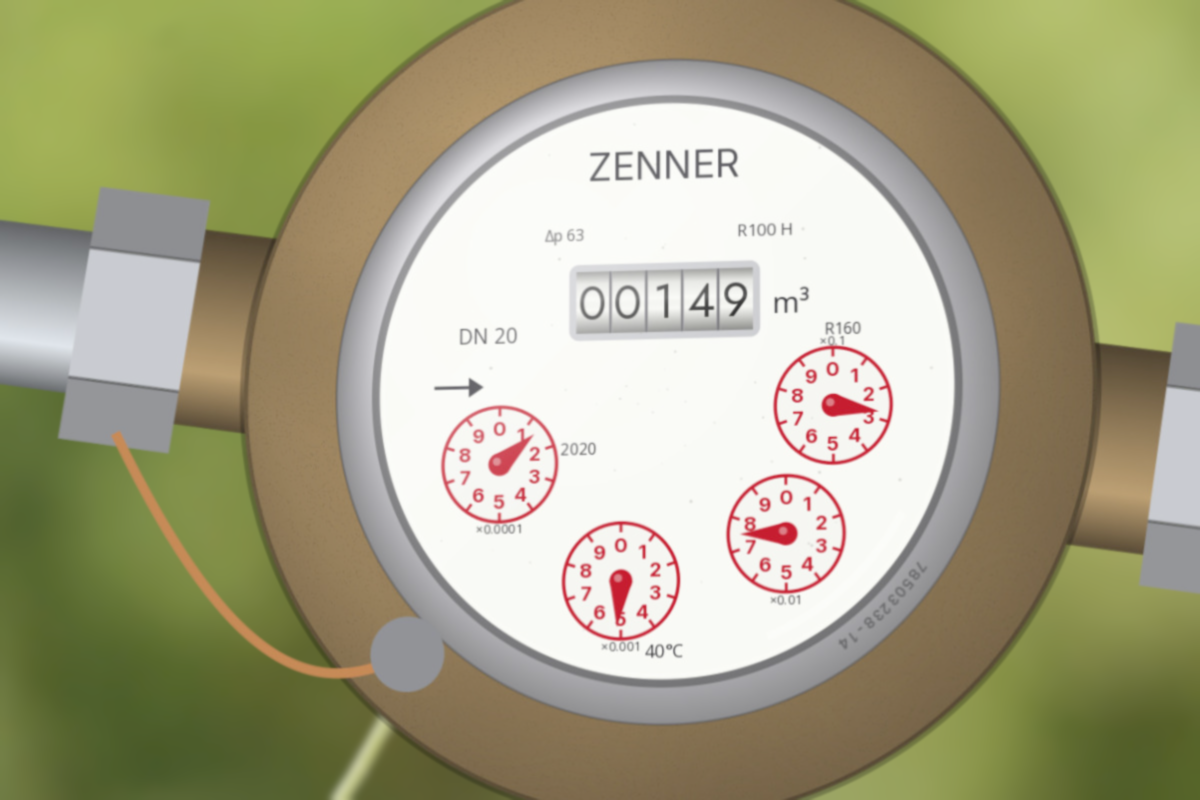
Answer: 149.2751 (m³)
